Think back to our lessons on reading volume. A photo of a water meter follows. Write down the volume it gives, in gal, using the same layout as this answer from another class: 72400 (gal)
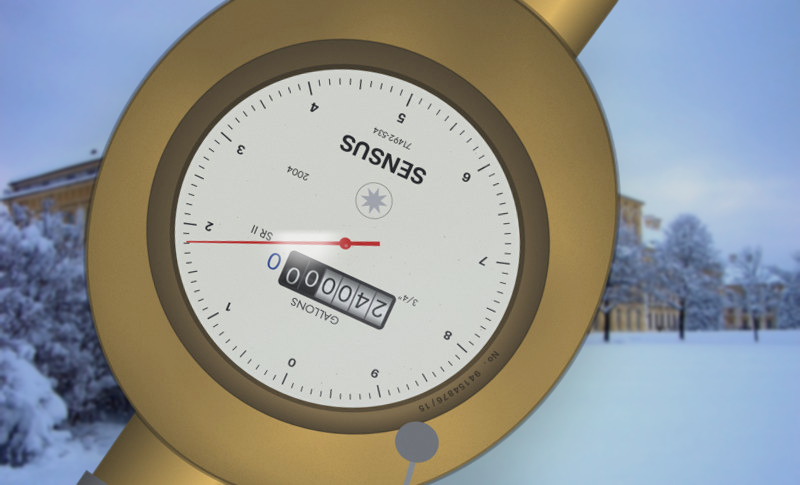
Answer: 2400001.8 (gal)
